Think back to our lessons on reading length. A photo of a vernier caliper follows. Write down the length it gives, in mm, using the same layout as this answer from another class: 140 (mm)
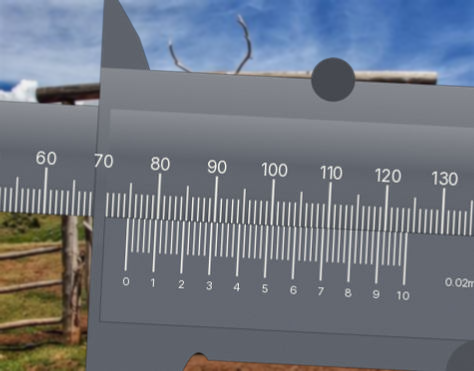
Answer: 74.8 (mm)
